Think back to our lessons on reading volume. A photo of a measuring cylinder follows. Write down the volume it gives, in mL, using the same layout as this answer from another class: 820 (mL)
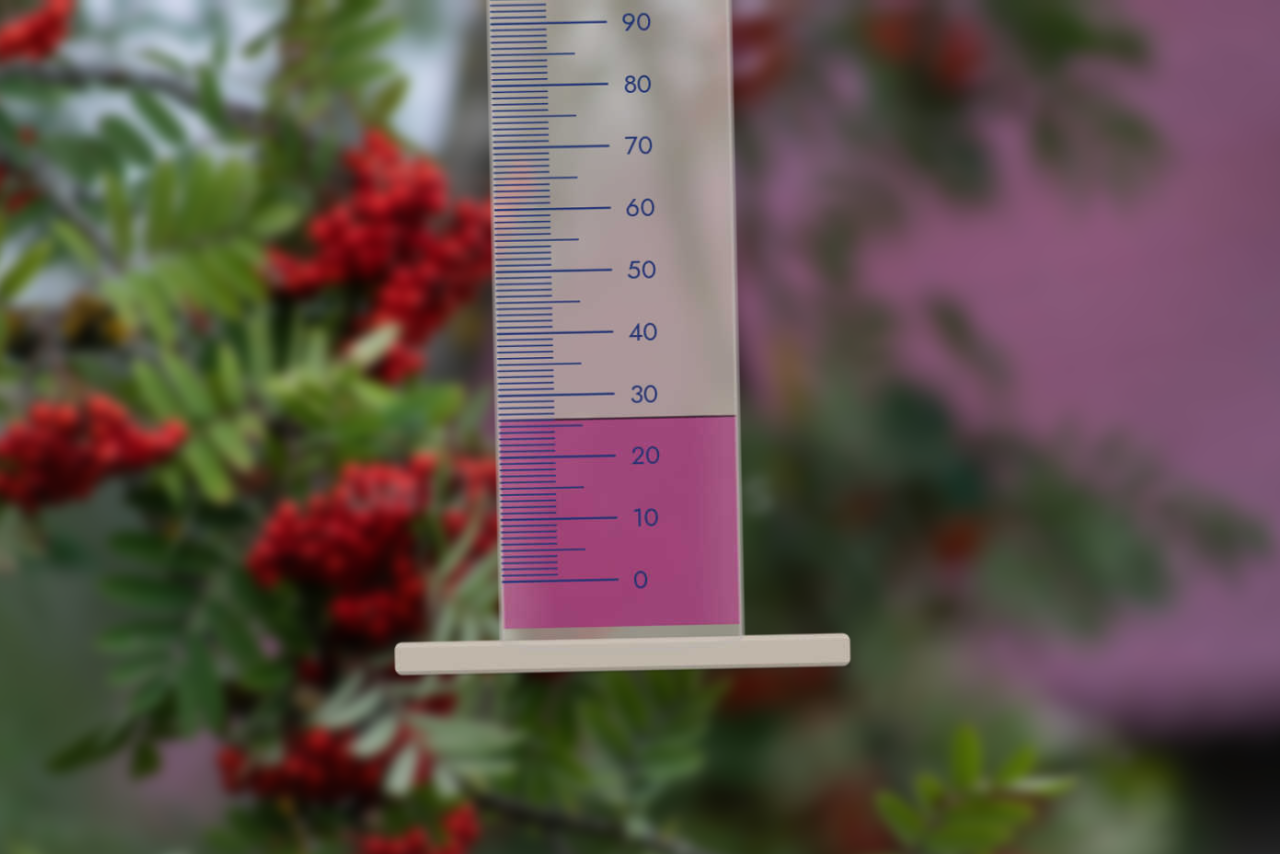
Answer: 26 (mL)
